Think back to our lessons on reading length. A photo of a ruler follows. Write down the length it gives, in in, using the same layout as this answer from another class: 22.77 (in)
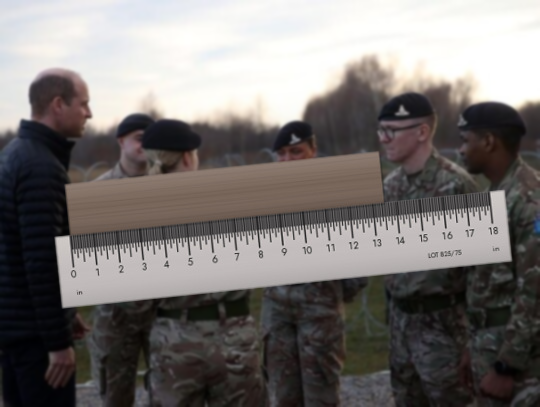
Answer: 13.5 (in)
